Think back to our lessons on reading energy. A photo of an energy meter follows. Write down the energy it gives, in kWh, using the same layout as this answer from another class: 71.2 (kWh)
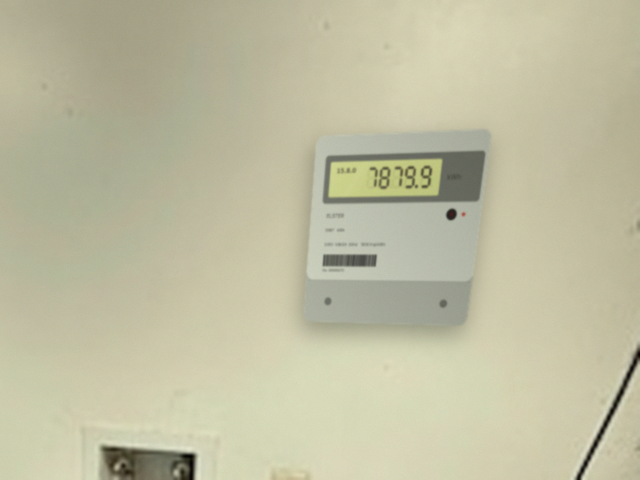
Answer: 7879.9 (kWh)
